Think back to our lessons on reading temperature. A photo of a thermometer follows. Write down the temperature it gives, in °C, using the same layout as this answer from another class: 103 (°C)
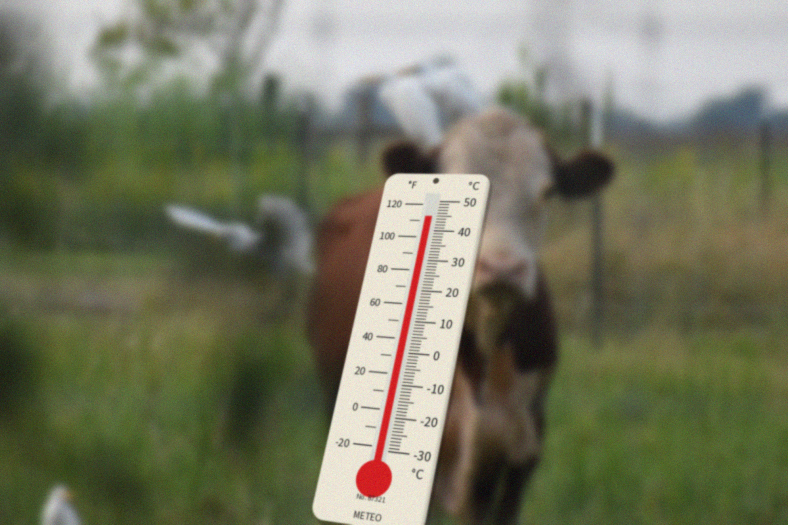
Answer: 45 (°C)
